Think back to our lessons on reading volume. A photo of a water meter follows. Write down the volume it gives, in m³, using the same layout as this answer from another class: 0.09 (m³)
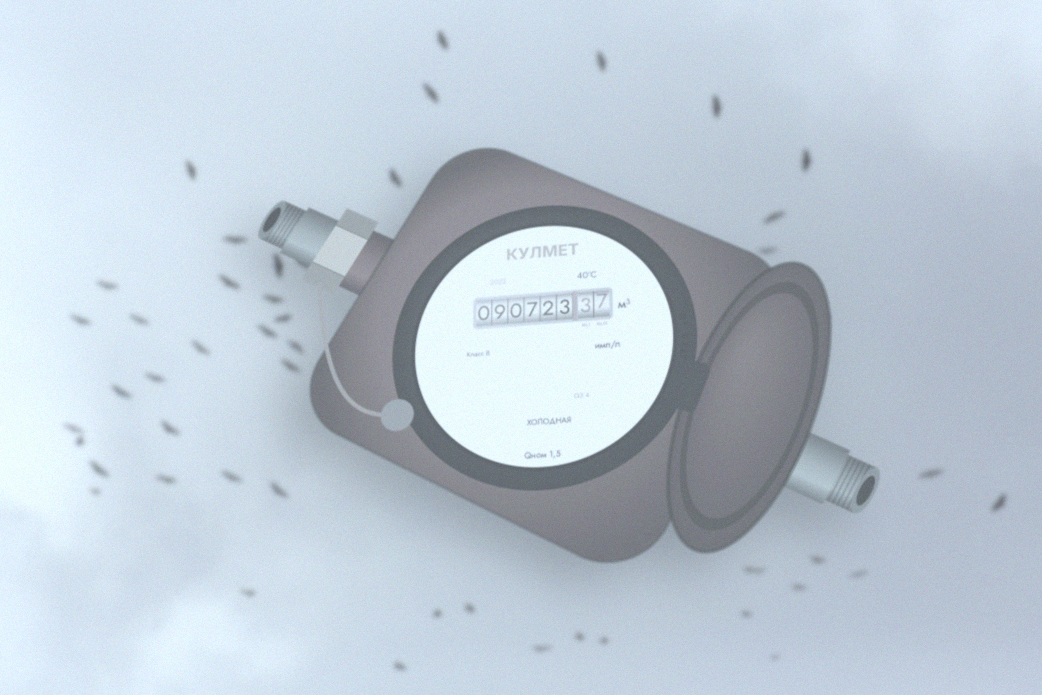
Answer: 90723.37 (m³)
